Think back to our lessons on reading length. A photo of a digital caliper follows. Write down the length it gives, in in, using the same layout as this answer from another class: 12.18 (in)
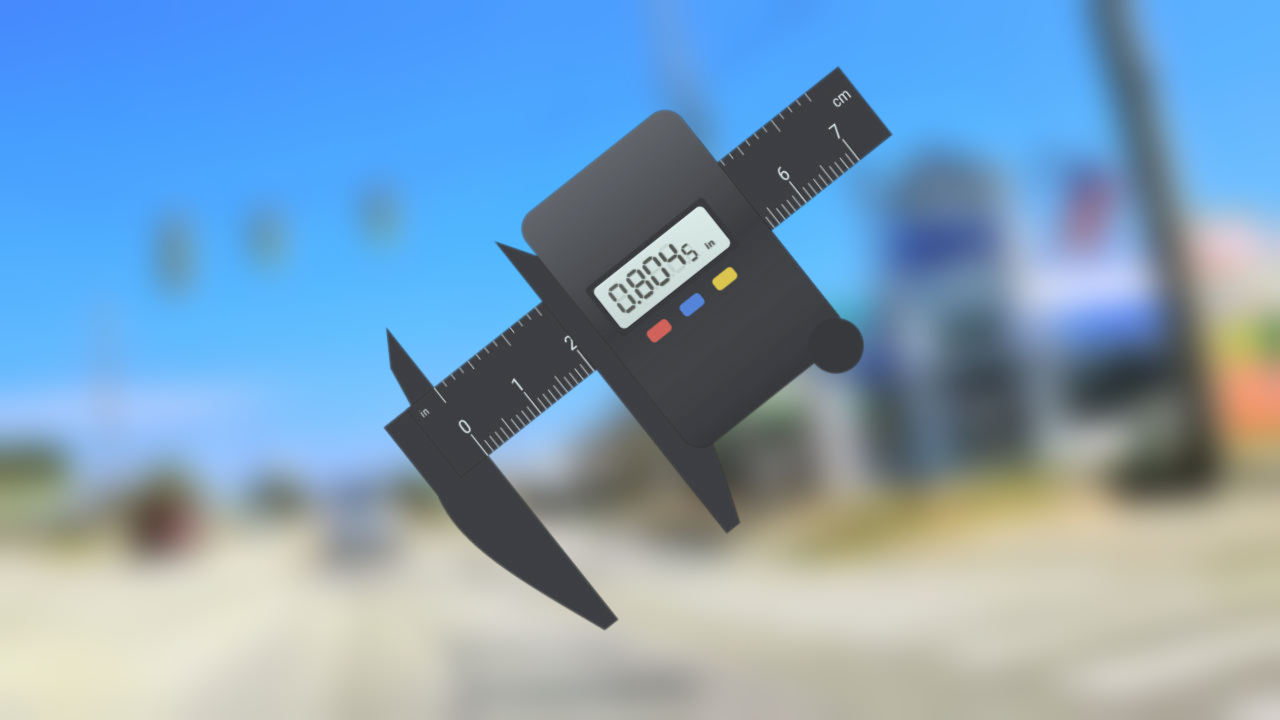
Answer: 0.8045 (in)
